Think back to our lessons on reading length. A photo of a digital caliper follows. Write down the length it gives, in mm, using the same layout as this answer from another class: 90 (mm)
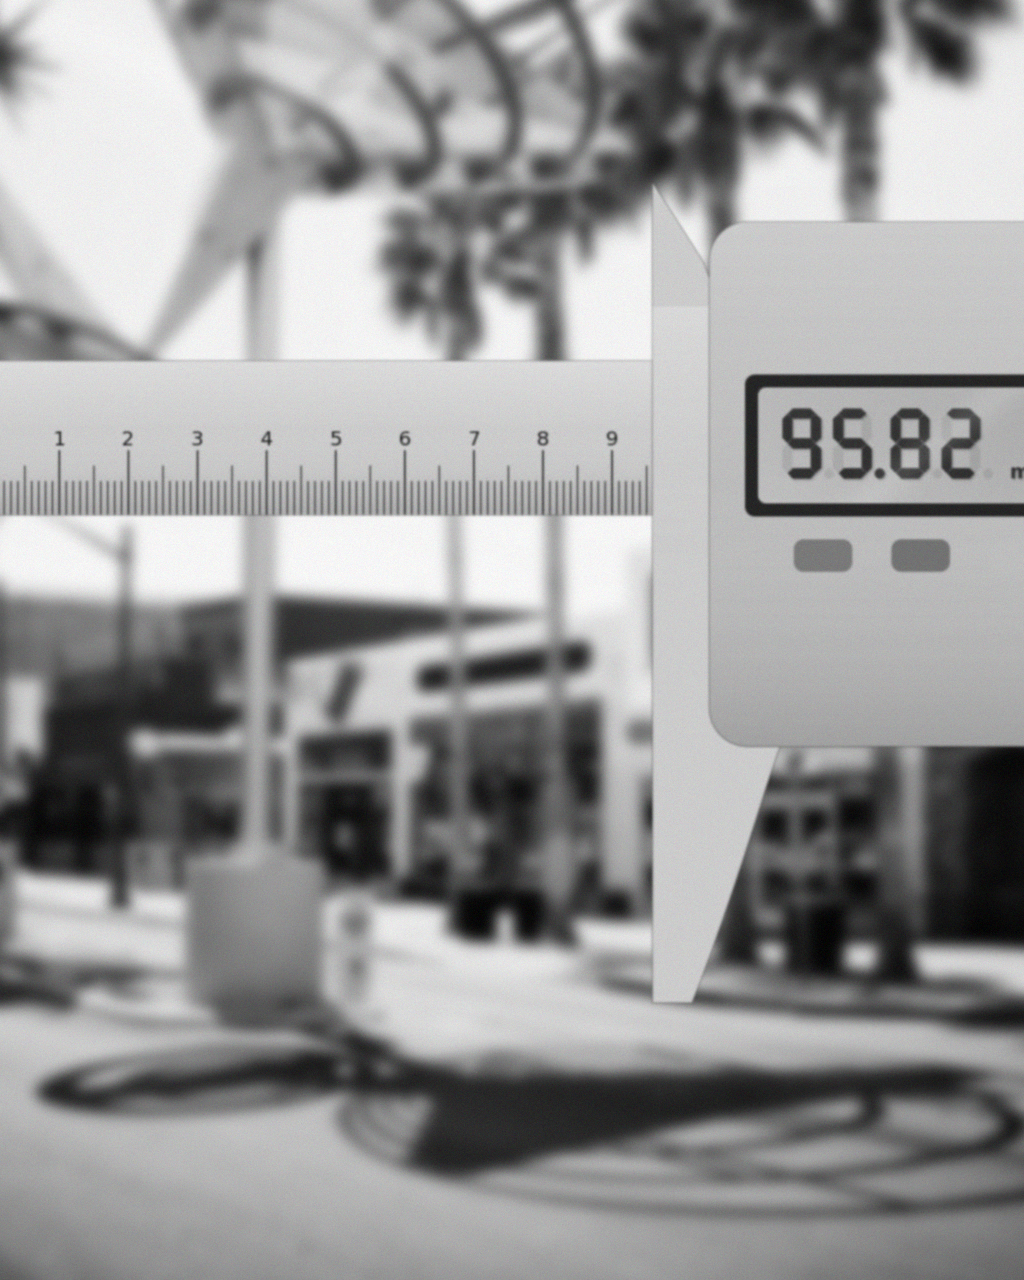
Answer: 95.82 (mm)
